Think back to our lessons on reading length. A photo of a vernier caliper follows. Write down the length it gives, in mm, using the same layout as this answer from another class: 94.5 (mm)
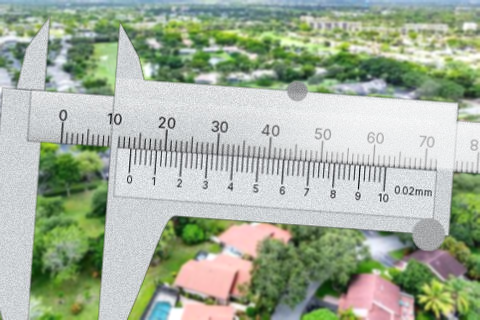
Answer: 13.4 (mm)
